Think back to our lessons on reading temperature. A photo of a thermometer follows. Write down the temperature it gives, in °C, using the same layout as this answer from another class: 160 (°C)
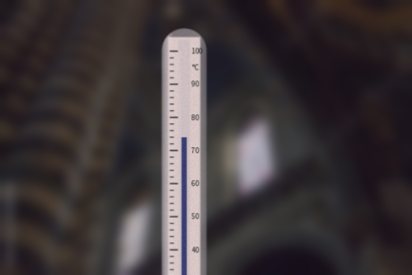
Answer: 74 (°C)
